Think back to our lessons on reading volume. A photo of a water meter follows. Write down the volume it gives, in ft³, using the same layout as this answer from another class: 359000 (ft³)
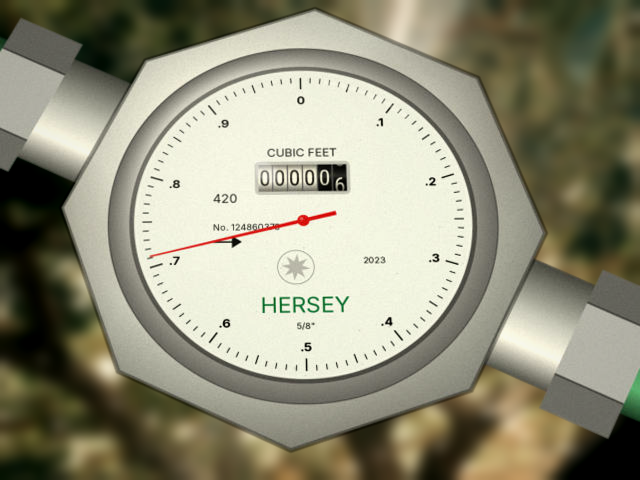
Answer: 5.71 (ft³)
